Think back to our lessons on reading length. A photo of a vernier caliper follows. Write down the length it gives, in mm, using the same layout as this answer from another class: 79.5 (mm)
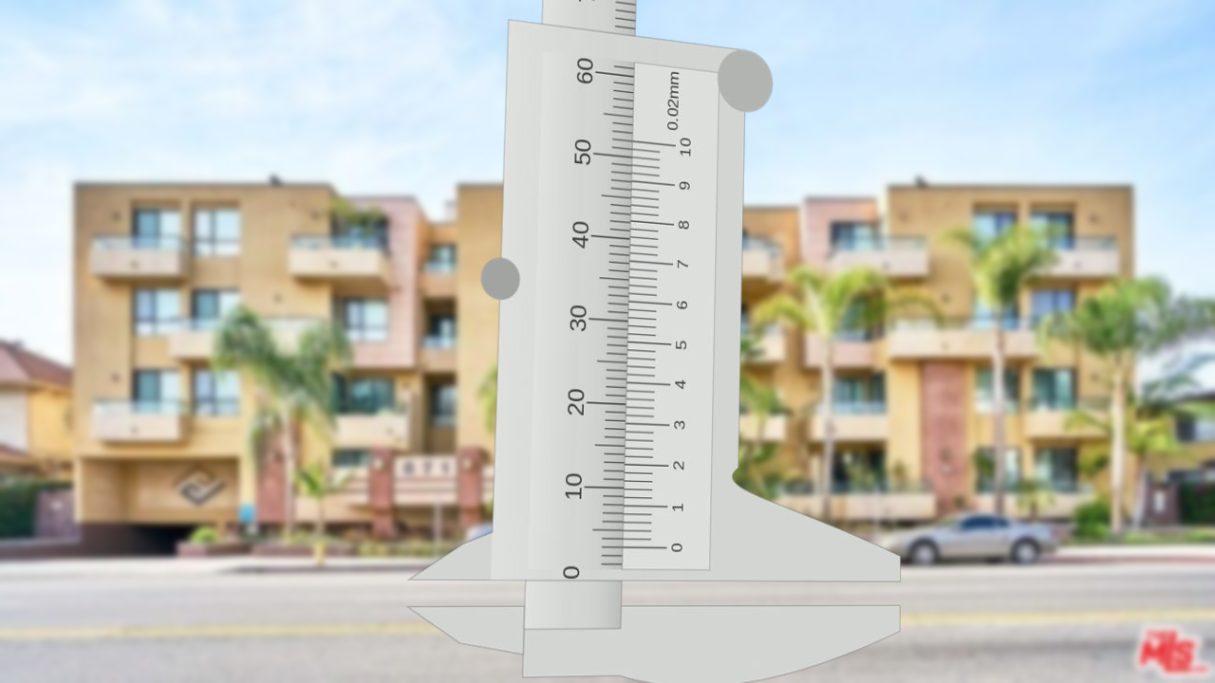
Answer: 3.0 (mm)
